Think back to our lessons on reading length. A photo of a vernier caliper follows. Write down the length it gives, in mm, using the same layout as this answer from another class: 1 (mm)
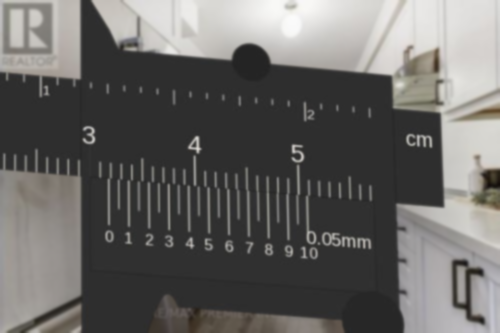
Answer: 31.8 (mm)
